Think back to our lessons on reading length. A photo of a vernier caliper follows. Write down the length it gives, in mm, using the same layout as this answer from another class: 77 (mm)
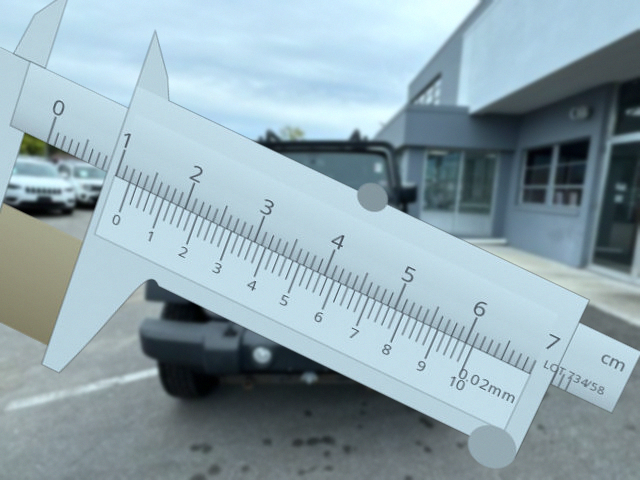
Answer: 12.0 (mm)
